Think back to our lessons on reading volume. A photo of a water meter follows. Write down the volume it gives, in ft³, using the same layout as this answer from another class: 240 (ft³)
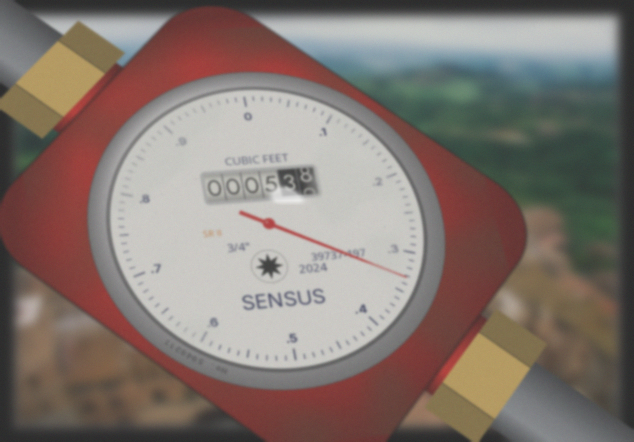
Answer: 538.33 (ft³)
